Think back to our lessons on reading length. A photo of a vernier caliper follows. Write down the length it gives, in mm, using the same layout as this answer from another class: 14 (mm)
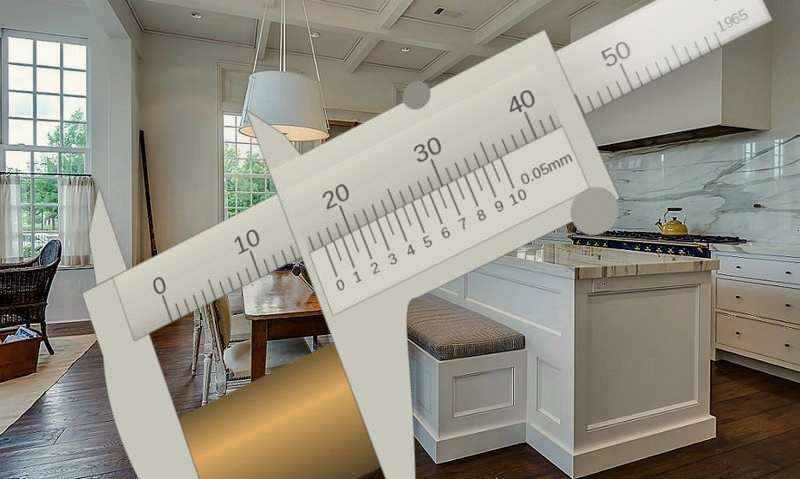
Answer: 17.2 (mm)
